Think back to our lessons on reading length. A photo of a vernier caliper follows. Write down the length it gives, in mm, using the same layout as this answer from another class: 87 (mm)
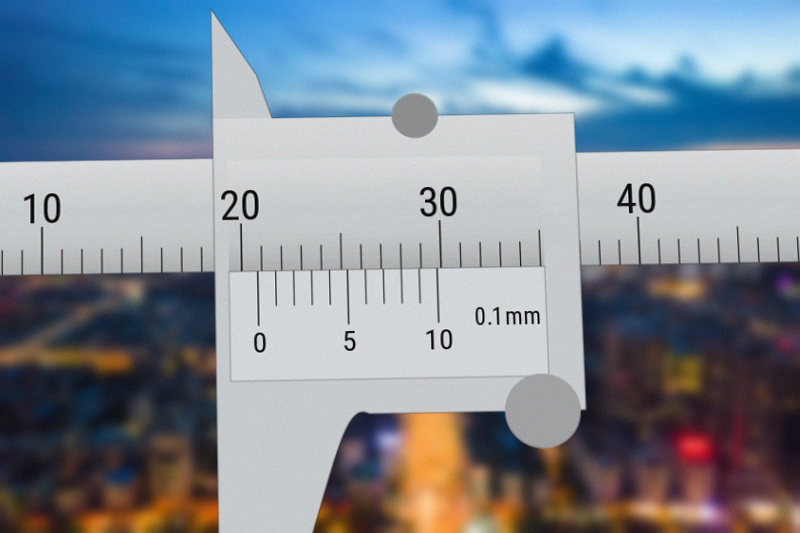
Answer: 20.8 (mm)
